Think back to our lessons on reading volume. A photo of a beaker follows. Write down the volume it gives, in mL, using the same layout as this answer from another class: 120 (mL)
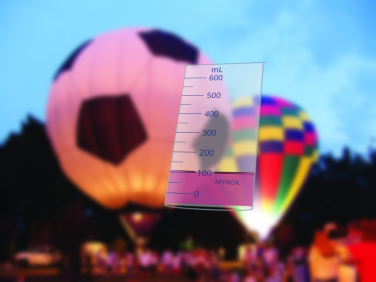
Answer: 100 (mL)
